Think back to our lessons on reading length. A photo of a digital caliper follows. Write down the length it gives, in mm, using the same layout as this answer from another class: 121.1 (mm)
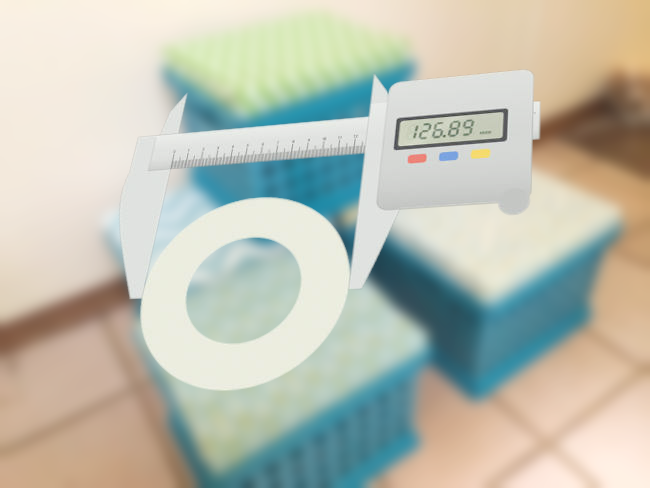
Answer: 126.89 (mm)
